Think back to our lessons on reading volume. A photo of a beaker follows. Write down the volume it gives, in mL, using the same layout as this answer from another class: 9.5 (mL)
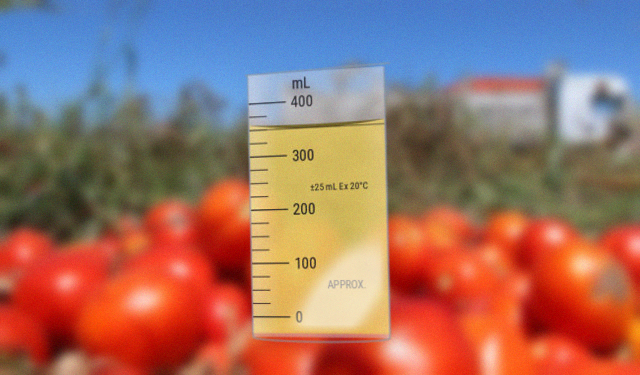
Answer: 350 (mL)
